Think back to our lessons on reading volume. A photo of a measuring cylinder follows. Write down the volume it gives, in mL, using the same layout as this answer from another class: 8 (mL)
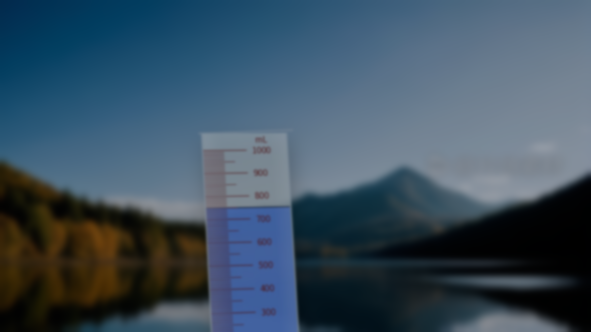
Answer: 750 (mL)
